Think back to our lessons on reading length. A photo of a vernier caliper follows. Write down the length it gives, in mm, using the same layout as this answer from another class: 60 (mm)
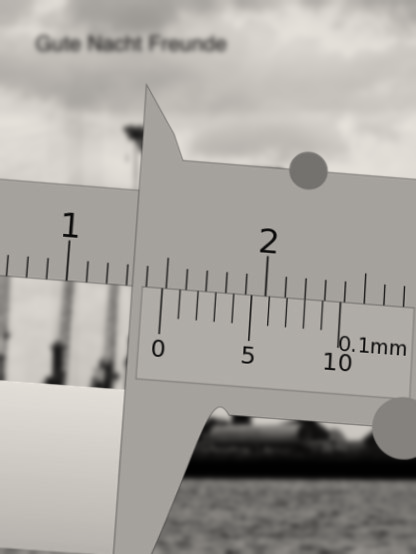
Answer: 14.8 (mm)
